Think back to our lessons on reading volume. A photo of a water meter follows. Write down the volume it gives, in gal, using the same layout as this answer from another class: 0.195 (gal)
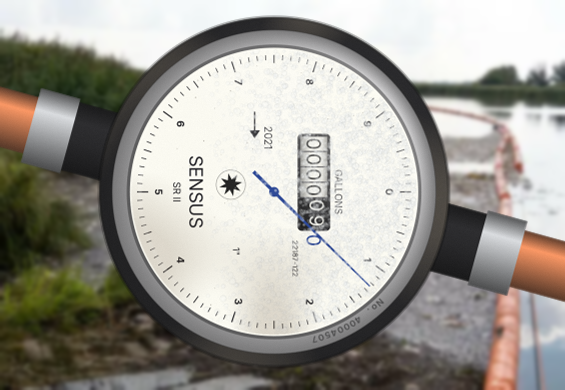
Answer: 91.2 (gal)
